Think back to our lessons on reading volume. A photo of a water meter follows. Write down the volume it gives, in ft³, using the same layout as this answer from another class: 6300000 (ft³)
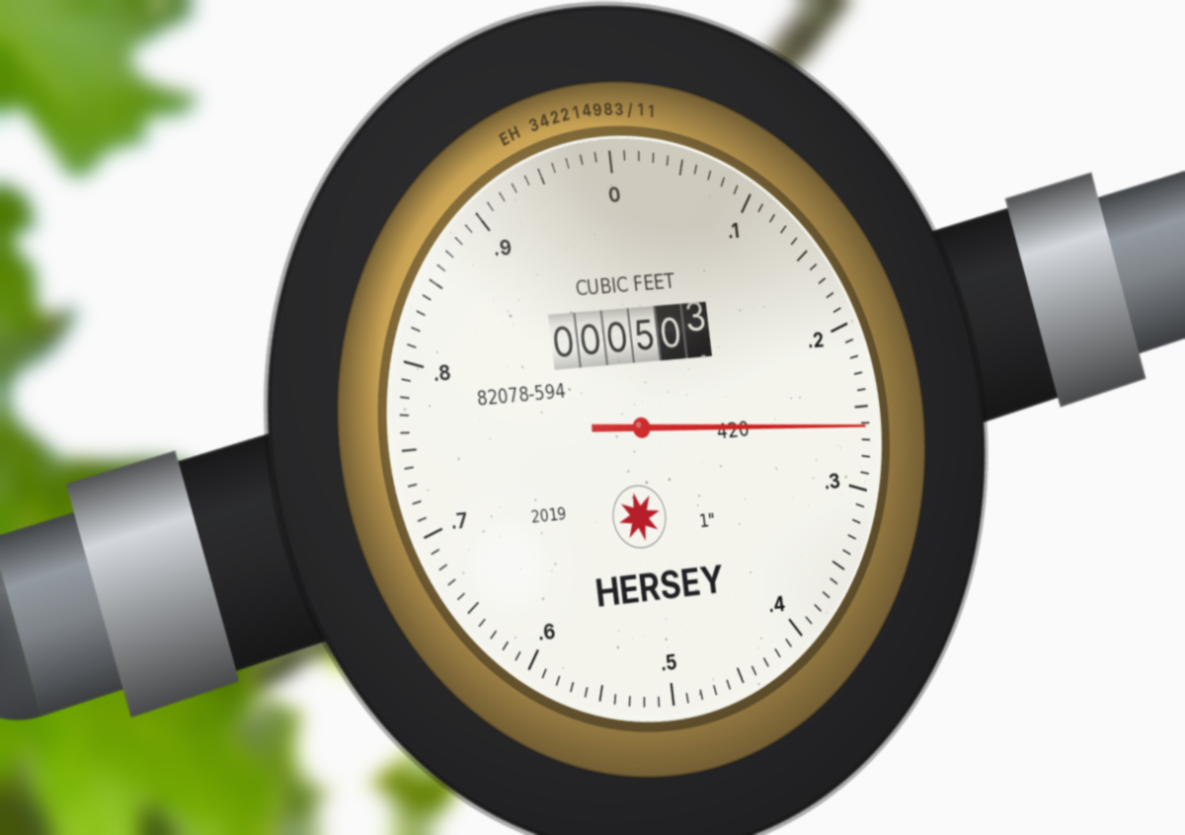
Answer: 503.26 (ft³)
